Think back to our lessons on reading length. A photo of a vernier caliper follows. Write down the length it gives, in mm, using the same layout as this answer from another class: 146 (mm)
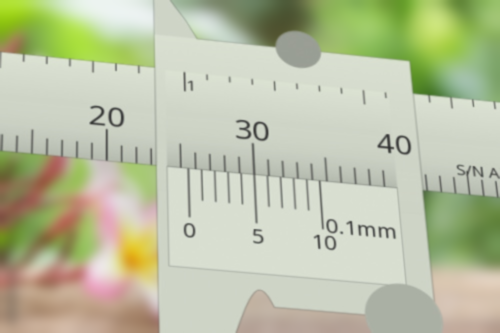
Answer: 25.5 (mm)
